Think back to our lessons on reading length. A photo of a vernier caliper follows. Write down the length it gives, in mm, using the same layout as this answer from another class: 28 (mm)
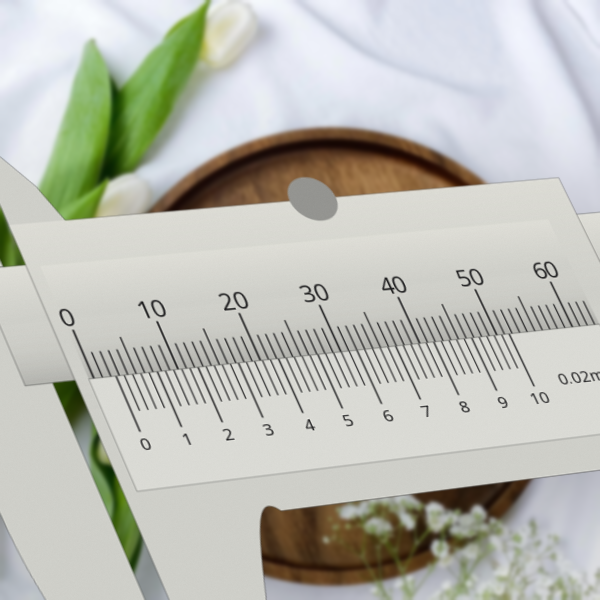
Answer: 2.6 (mm)
